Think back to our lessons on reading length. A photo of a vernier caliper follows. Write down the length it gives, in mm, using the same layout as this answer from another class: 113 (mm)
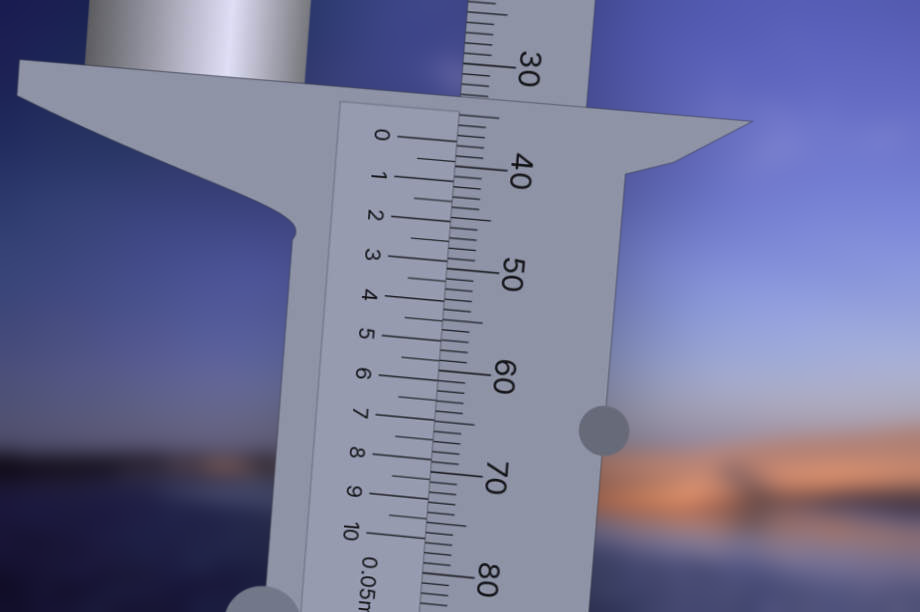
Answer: 37.6 (mm)
